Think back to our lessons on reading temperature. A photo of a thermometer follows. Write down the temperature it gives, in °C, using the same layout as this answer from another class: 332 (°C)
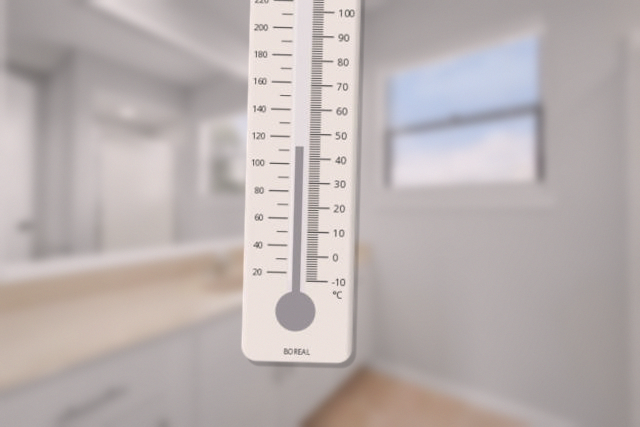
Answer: 45 (°C)
